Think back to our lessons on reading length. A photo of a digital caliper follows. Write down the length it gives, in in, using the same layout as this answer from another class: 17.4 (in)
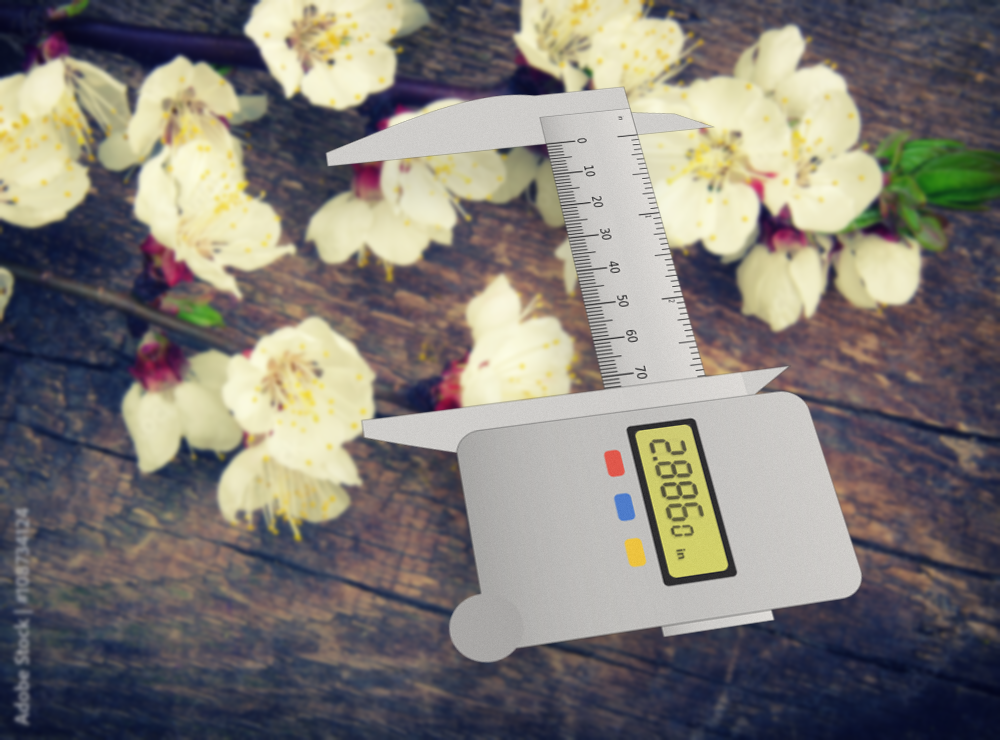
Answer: 2.8860 (in)
